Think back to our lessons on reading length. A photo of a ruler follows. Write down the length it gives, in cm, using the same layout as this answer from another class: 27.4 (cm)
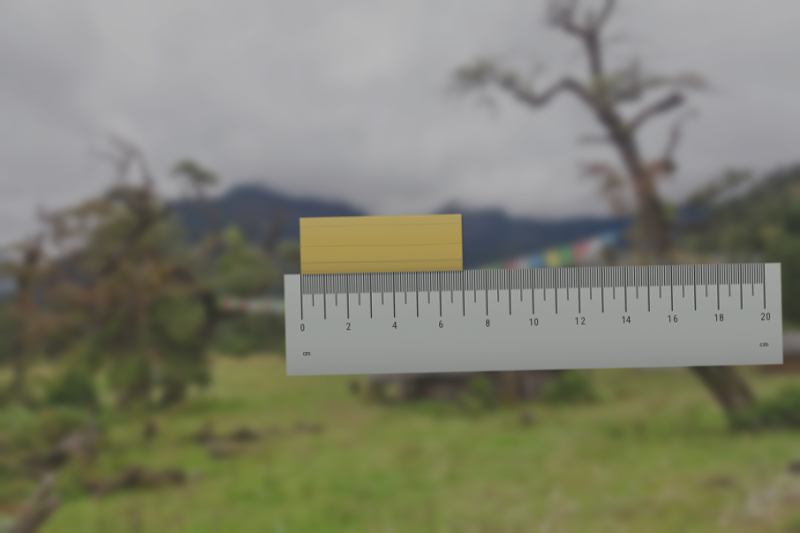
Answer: 7 (cm)
